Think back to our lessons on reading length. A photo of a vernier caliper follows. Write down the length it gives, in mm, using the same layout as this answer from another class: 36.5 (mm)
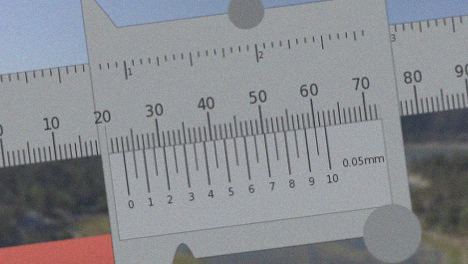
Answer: 23.0 (mm)
